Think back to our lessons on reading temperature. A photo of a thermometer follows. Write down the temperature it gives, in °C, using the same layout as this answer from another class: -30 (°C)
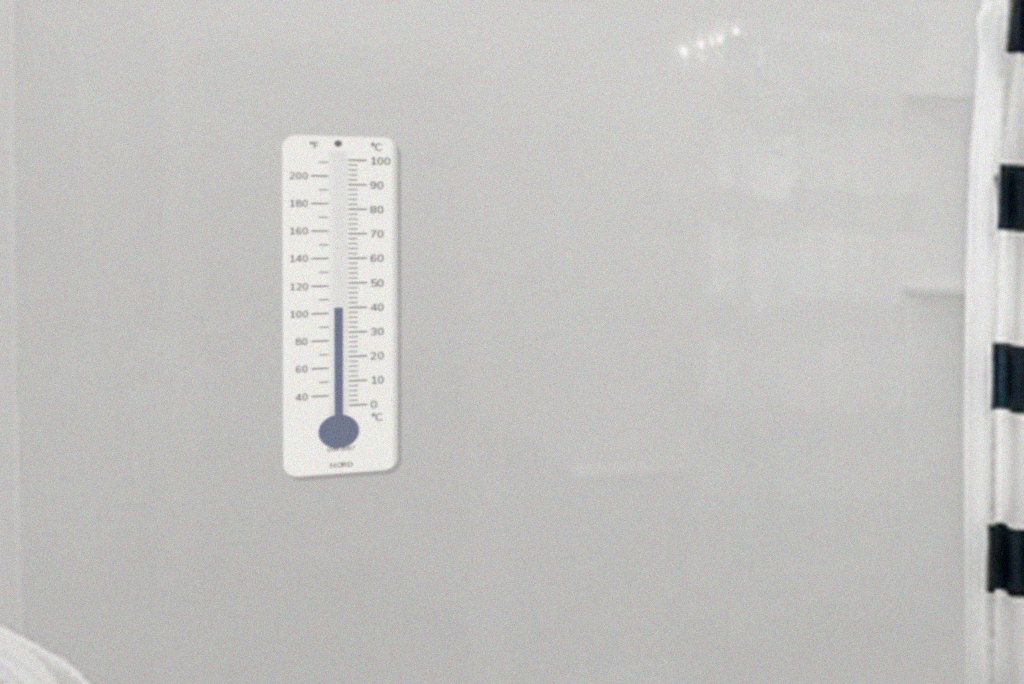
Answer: 40 (°C)
